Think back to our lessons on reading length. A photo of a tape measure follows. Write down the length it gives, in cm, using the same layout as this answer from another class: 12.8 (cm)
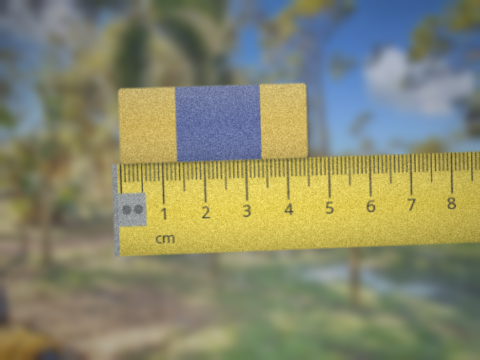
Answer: 4.5 (cm)
